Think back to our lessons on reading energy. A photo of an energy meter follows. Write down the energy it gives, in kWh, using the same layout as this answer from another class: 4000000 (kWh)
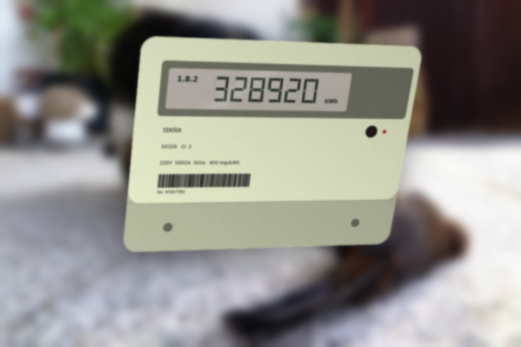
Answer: 328920 (kWh)
